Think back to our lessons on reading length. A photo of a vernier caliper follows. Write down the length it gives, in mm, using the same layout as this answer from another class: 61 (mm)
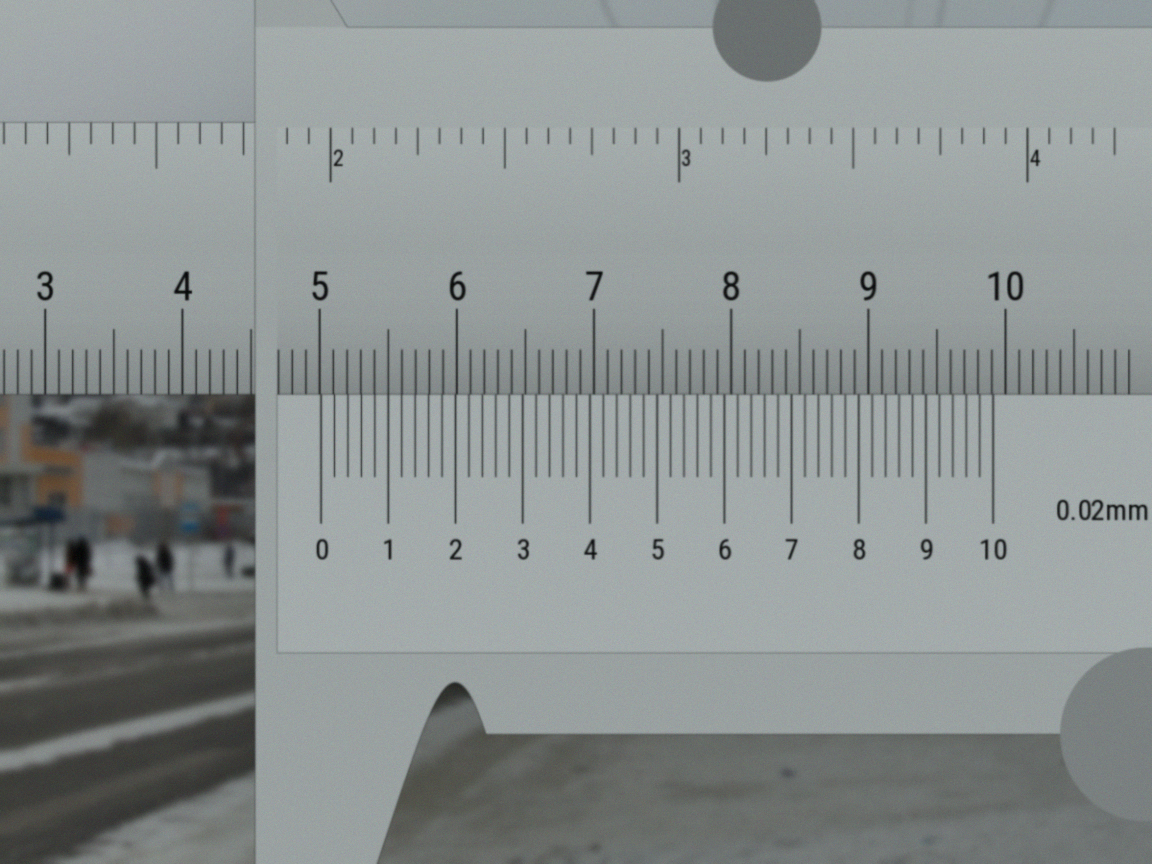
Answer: 50.1 (mm)
